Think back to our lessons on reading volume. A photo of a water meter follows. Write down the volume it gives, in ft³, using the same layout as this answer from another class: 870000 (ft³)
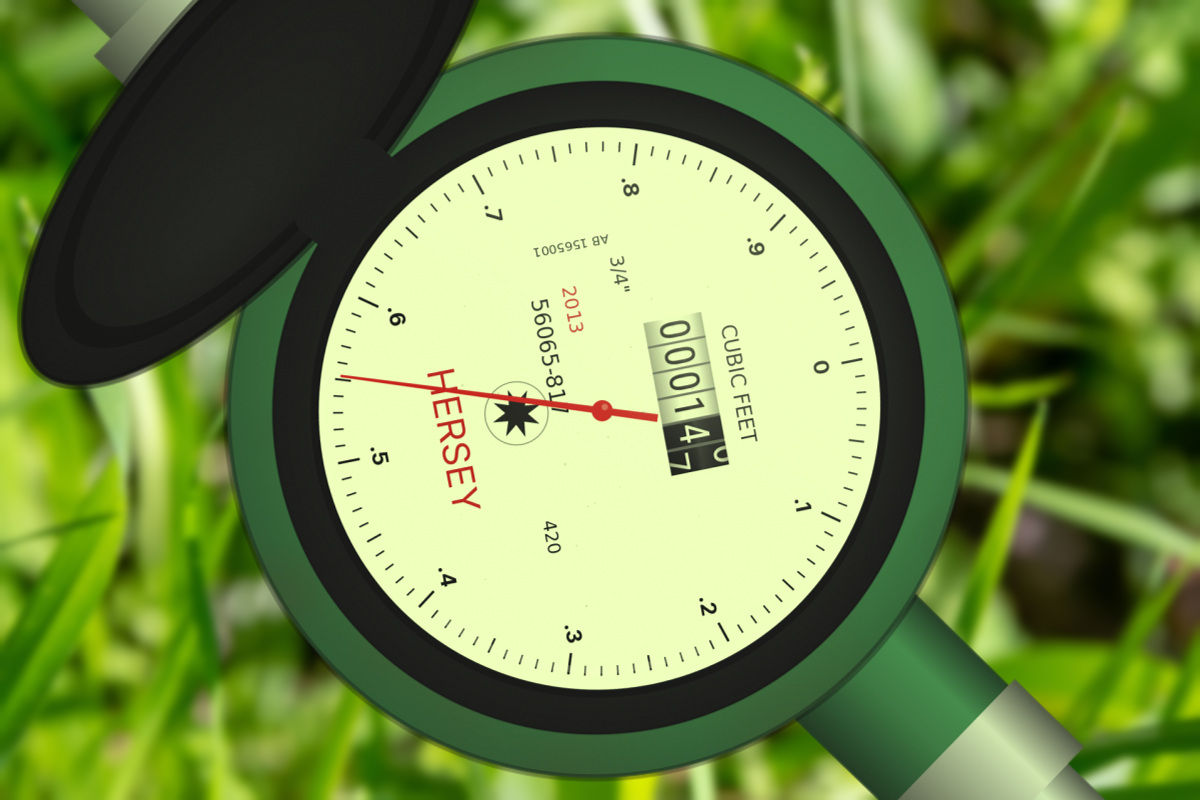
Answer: 146.55 (ft³)
